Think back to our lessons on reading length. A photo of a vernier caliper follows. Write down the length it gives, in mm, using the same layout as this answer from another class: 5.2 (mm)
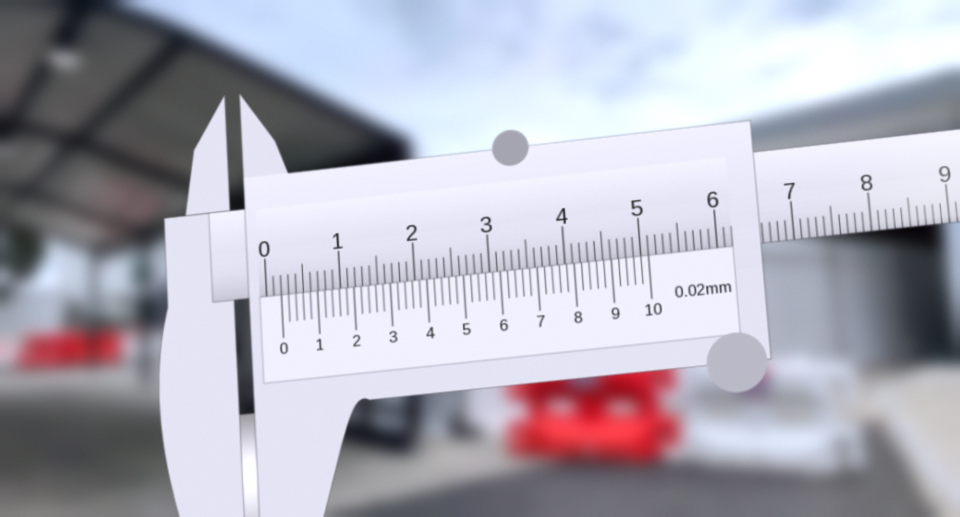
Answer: 2.0 (mm)
